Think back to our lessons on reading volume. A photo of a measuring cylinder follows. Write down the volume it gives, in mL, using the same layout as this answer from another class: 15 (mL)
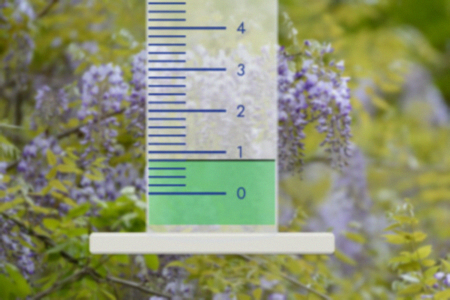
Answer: 0.8 (mL)
